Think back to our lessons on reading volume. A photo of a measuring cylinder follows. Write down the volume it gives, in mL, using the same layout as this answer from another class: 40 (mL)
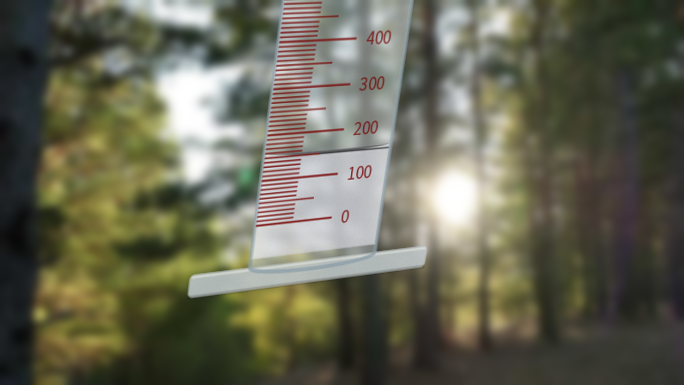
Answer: 150 (mL)
